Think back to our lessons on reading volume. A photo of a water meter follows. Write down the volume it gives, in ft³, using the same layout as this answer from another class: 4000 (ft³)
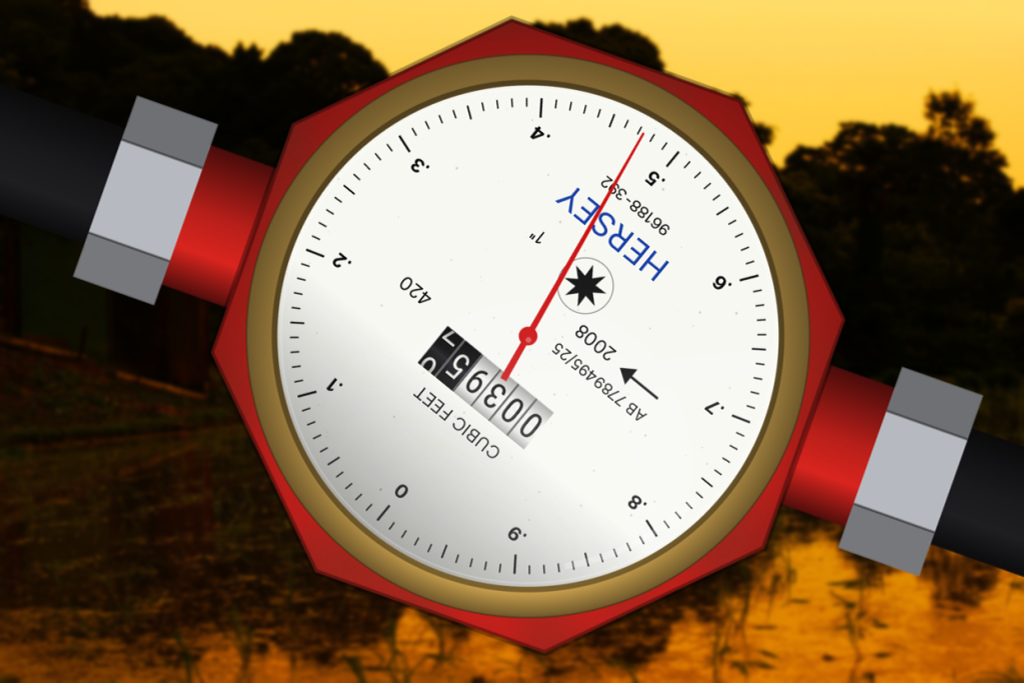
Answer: 3956.47 (ft³)
